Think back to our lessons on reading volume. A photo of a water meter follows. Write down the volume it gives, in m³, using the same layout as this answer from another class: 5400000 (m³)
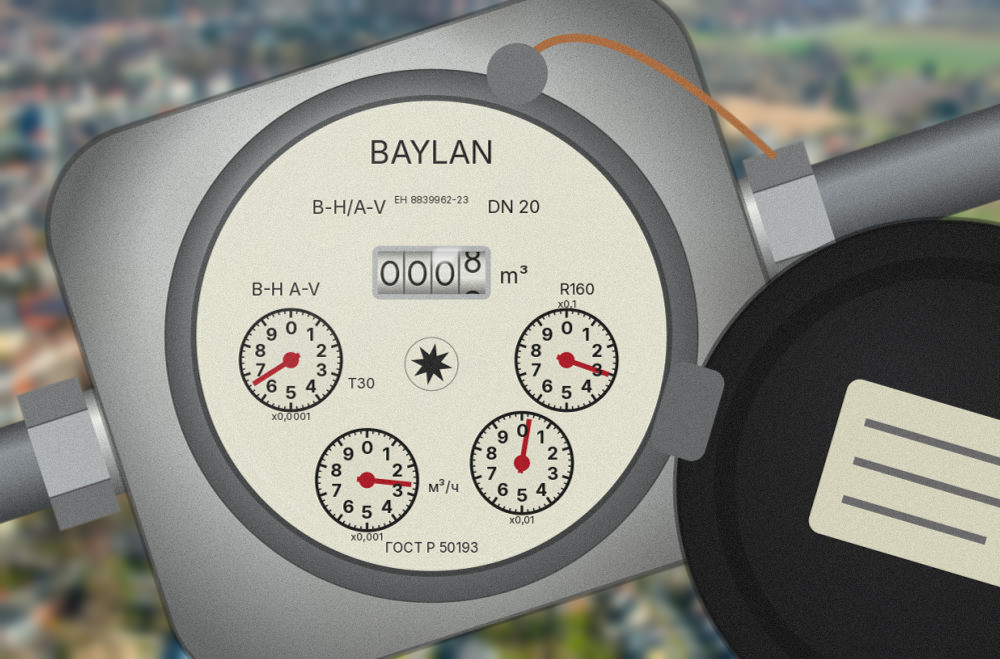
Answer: 8.3026 (m³)
